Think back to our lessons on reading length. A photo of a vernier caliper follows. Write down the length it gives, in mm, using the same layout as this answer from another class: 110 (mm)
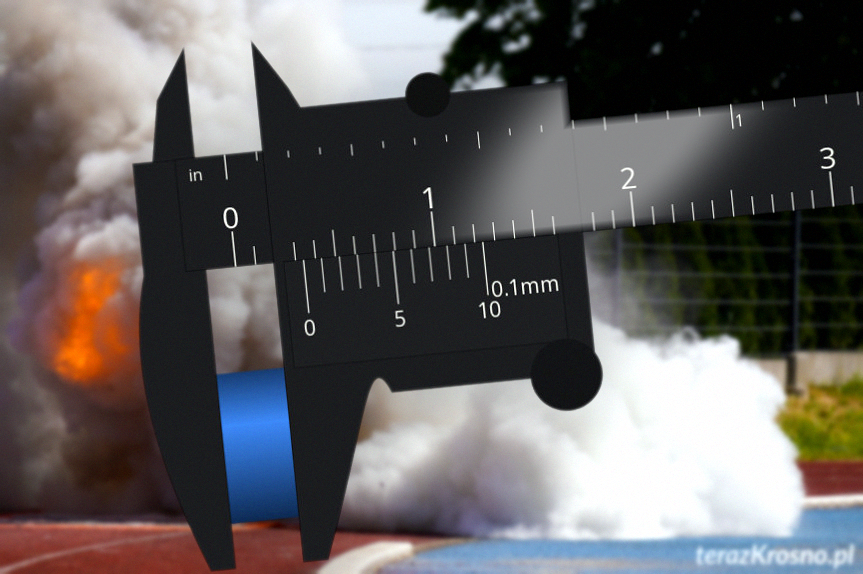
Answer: 3.4 (mm)
